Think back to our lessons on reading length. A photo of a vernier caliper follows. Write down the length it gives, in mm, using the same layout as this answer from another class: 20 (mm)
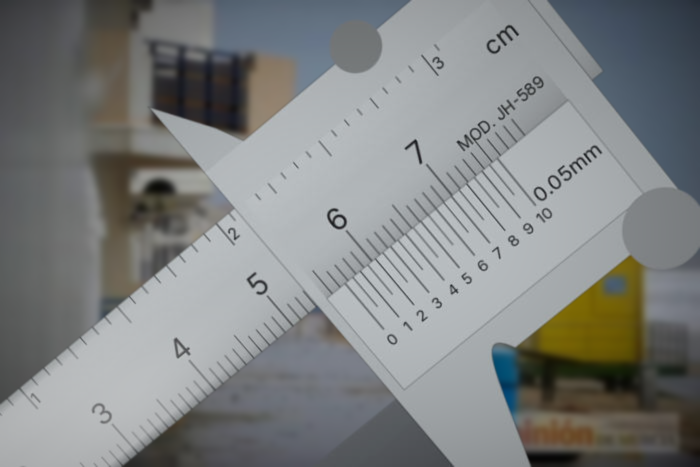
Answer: 56.6 (mm)
